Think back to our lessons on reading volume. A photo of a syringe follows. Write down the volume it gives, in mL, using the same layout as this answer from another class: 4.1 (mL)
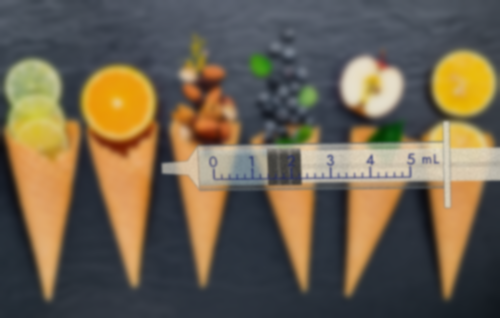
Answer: 1.4 (mL)
